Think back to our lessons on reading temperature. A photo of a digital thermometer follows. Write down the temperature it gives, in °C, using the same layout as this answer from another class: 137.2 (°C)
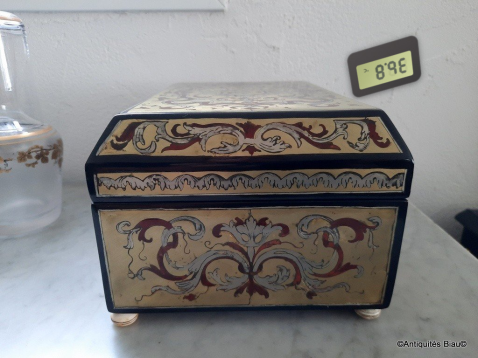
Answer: 36.8 (°C)
